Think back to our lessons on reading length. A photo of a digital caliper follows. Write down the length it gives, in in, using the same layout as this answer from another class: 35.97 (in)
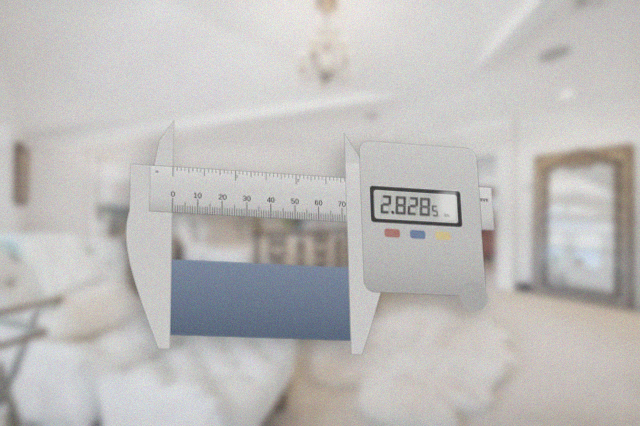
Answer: 2.8285 (in)
